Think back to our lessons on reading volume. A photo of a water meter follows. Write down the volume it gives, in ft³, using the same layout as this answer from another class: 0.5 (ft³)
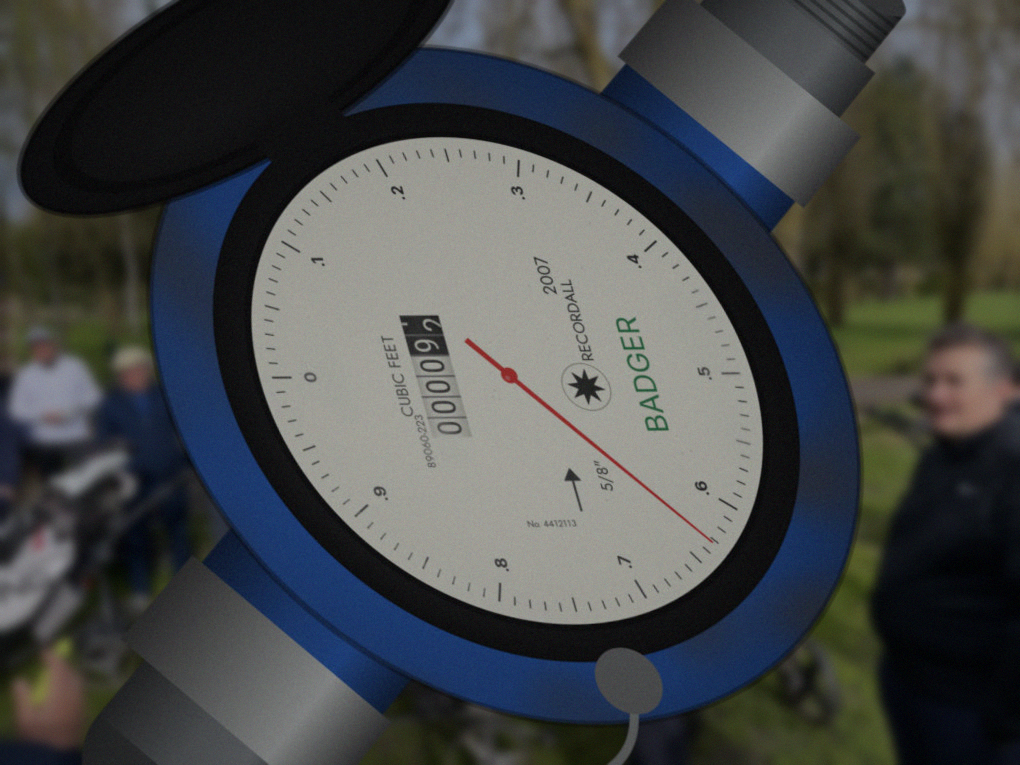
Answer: 91.63 (ft³)
